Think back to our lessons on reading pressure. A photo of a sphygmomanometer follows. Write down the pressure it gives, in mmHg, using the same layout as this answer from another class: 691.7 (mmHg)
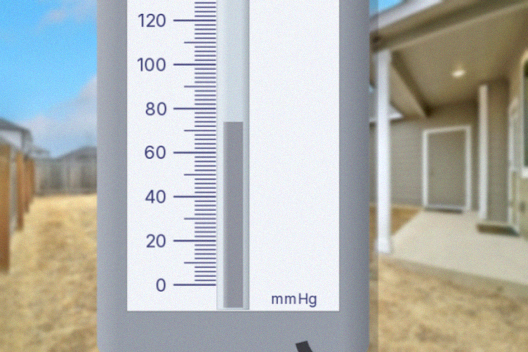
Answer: 74 (mmHg)
